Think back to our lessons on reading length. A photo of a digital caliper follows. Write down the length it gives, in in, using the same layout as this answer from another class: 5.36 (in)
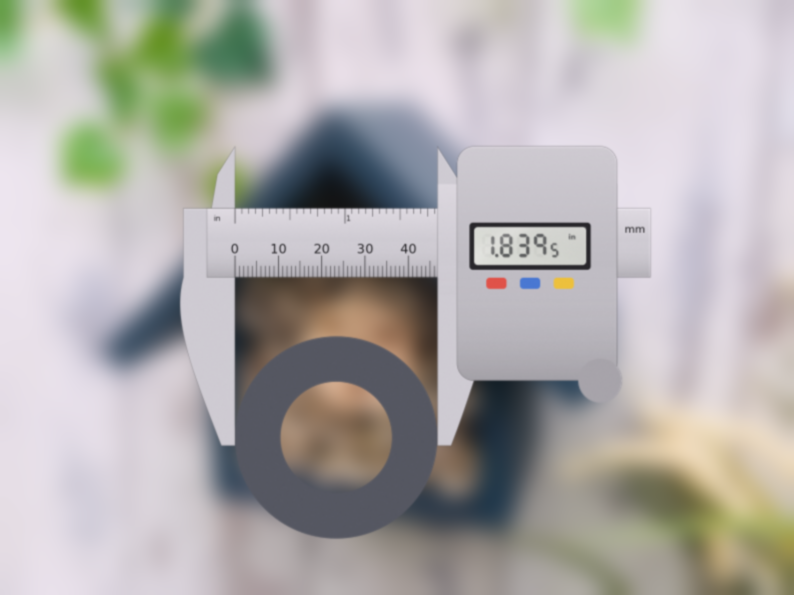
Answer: 1.8395 (in)
